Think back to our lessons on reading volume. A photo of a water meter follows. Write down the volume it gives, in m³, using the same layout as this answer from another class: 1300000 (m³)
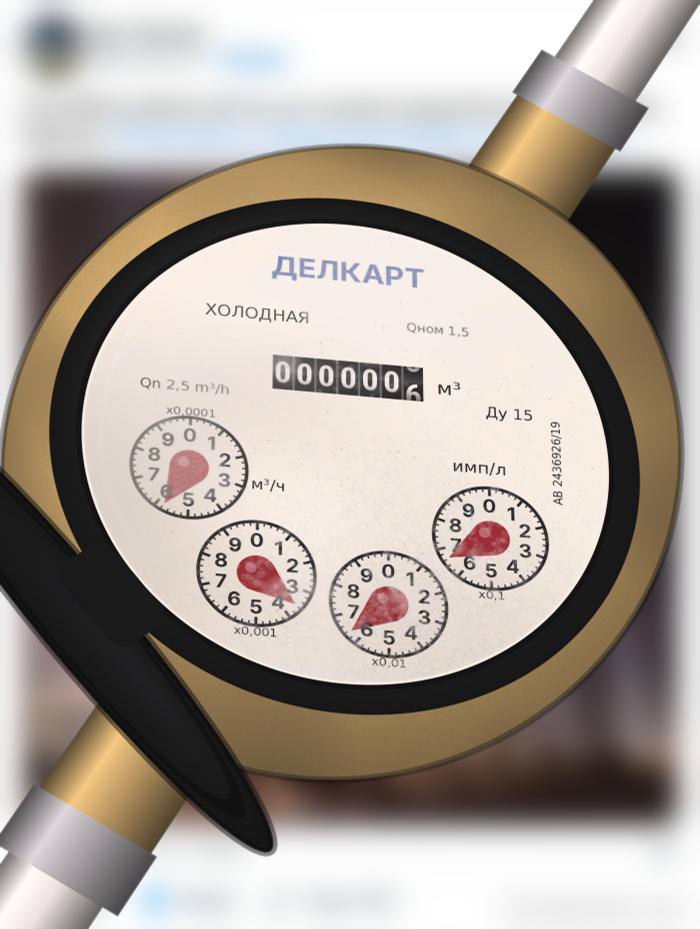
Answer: 5.6635 (m³)
